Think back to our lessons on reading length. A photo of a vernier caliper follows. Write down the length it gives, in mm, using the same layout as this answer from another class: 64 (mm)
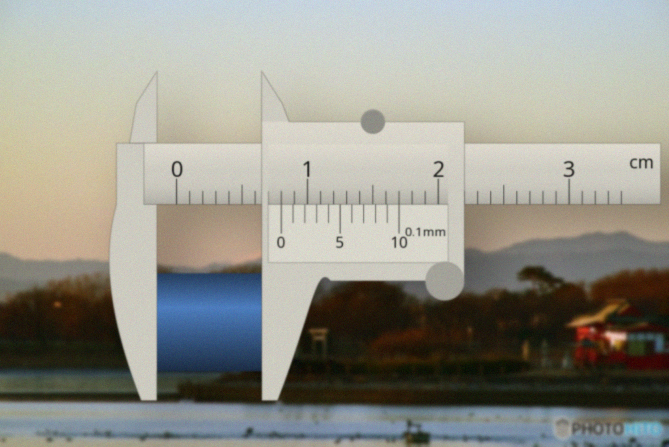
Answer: 8.0 (mm)
